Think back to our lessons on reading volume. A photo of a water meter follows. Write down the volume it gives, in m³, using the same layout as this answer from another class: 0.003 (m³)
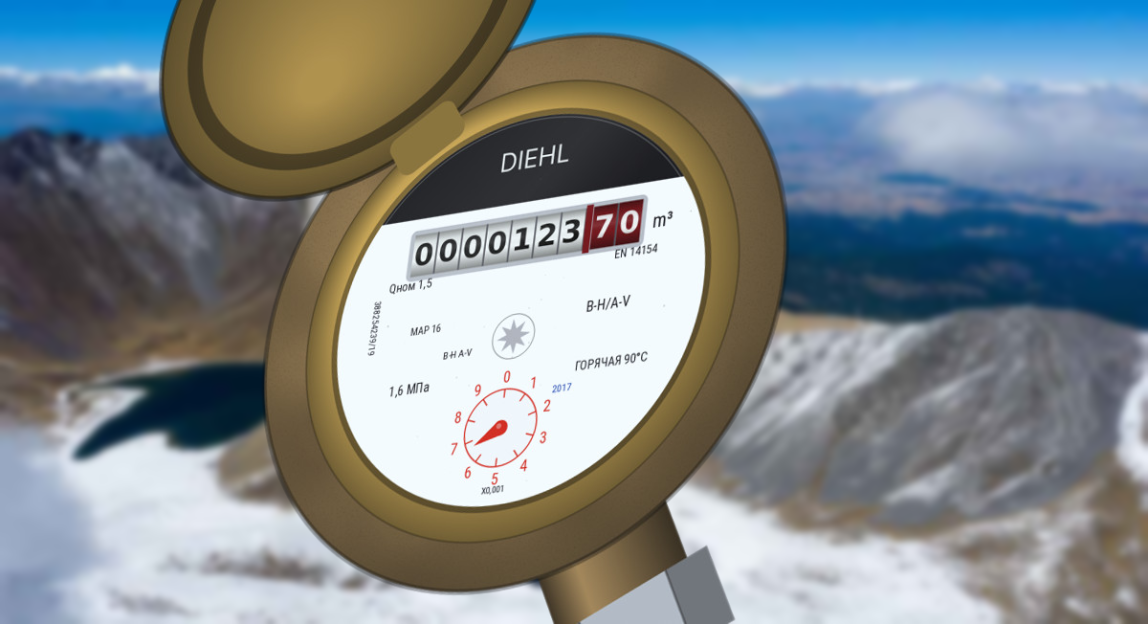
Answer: 123.706 (m³)
